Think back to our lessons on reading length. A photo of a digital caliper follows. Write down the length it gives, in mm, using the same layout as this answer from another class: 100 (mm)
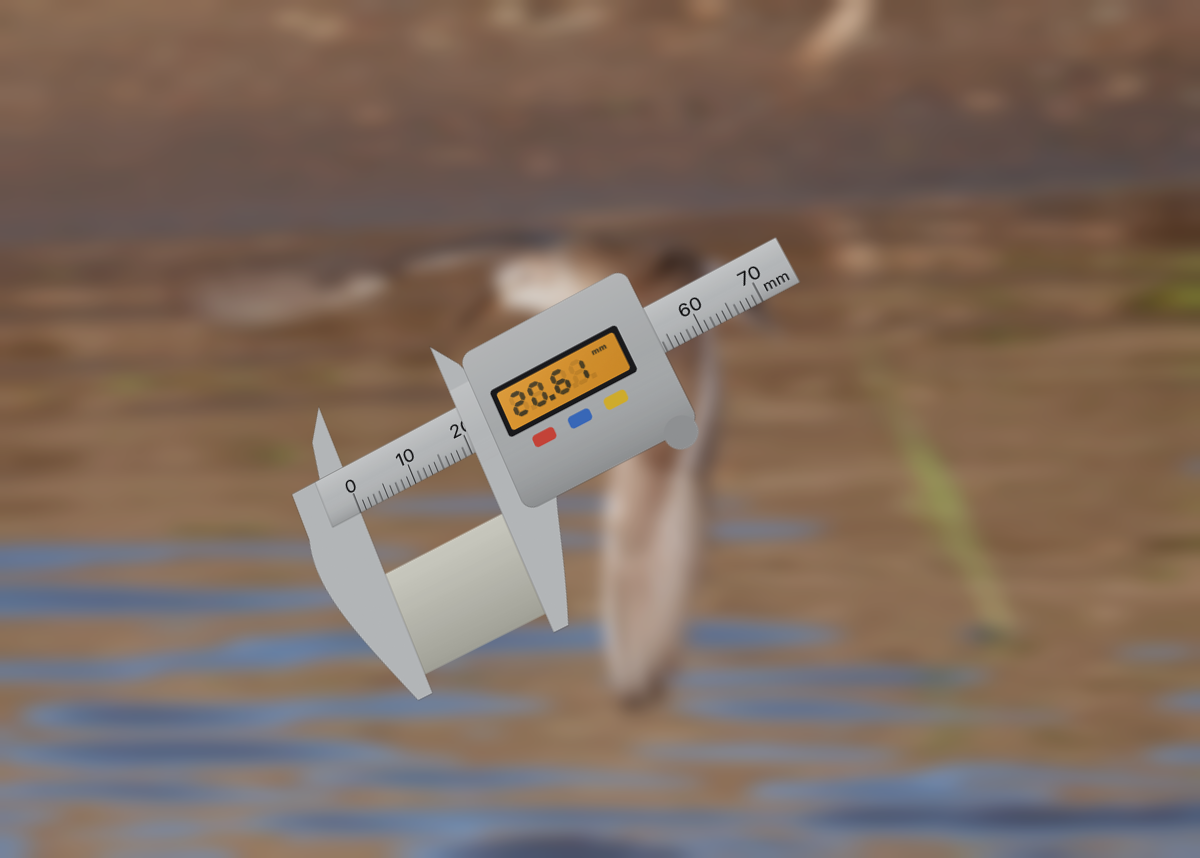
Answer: 20.61 (mm)
